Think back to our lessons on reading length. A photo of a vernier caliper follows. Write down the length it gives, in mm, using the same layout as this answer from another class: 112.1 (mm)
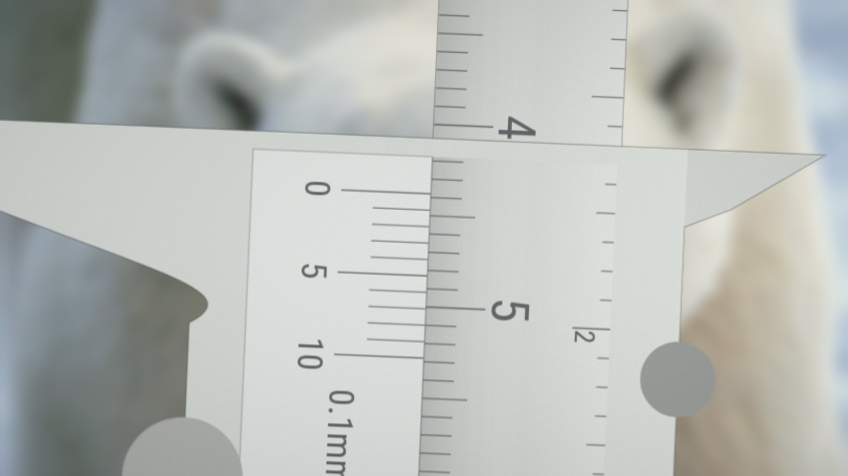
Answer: 43.8 (mm)
